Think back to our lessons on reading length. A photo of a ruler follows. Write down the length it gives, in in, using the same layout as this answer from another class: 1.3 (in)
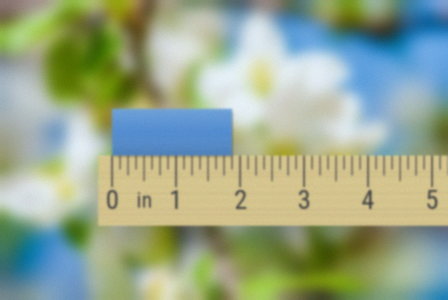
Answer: 1.875 (in)
